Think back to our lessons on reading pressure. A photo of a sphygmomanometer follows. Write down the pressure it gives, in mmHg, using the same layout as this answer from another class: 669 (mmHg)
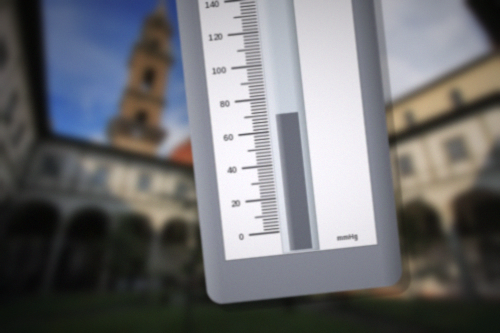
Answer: 70 (mmHg)
